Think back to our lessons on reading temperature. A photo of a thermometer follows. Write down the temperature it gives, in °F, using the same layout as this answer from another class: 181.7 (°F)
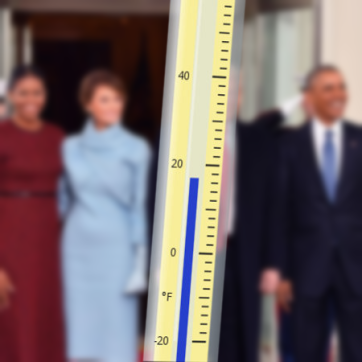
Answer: 17 (°F)
